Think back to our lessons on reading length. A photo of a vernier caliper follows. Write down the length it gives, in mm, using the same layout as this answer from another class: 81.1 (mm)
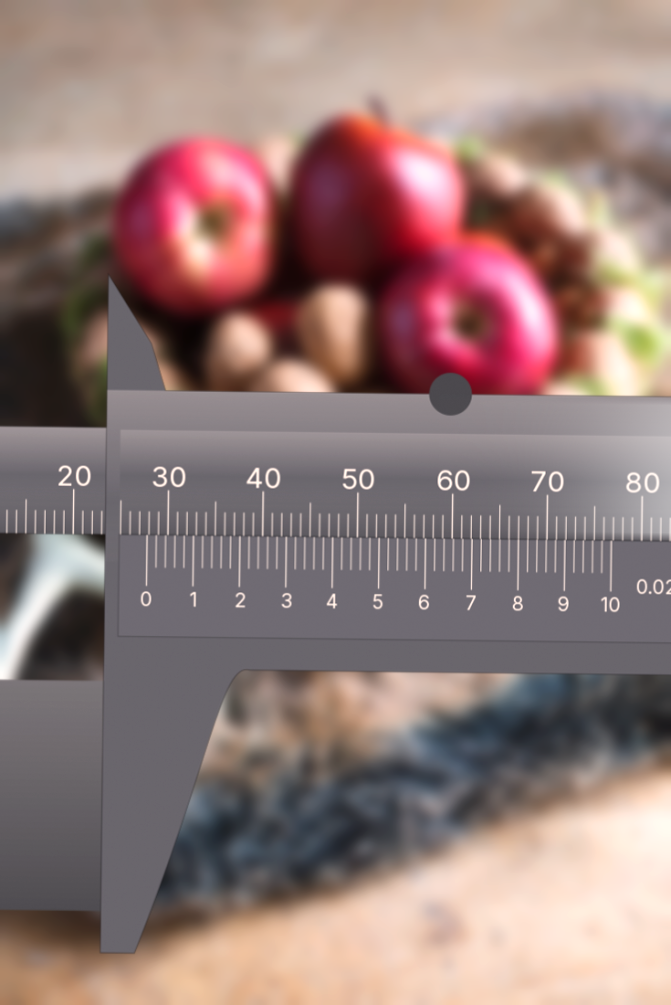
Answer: 27.8 (mm)
